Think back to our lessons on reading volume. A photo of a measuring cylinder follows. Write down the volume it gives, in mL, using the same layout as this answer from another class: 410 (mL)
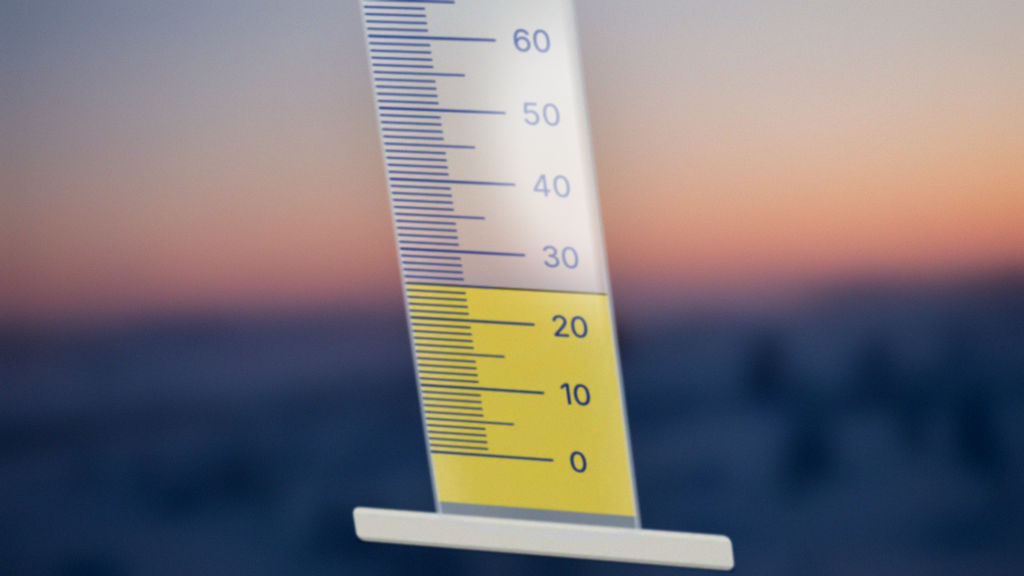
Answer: 25 (mL)
